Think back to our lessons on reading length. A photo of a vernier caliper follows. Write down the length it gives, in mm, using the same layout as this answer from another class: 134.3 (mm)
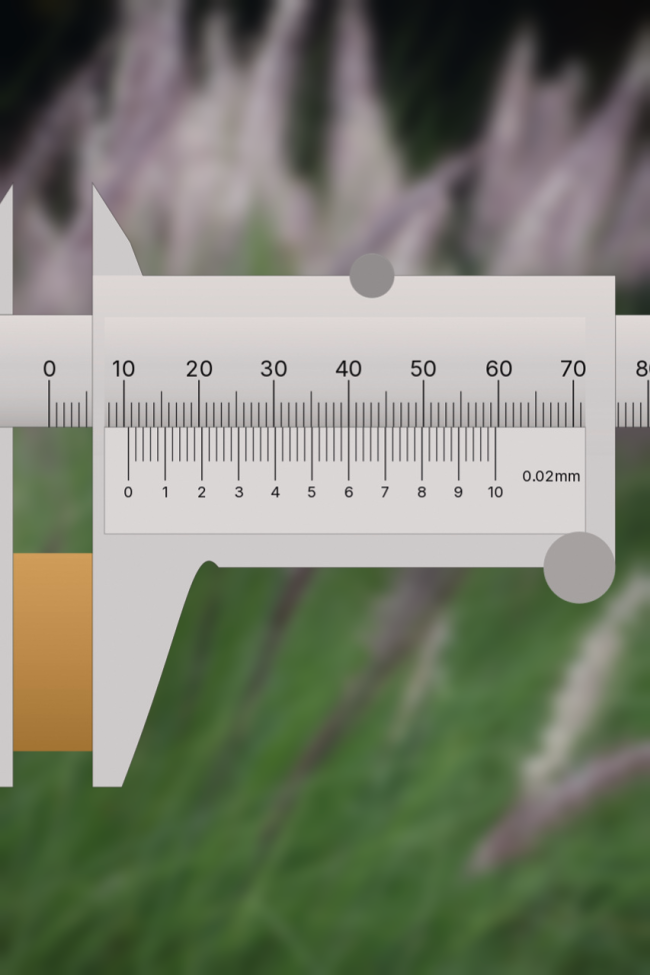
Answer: 10.6 (mm)
